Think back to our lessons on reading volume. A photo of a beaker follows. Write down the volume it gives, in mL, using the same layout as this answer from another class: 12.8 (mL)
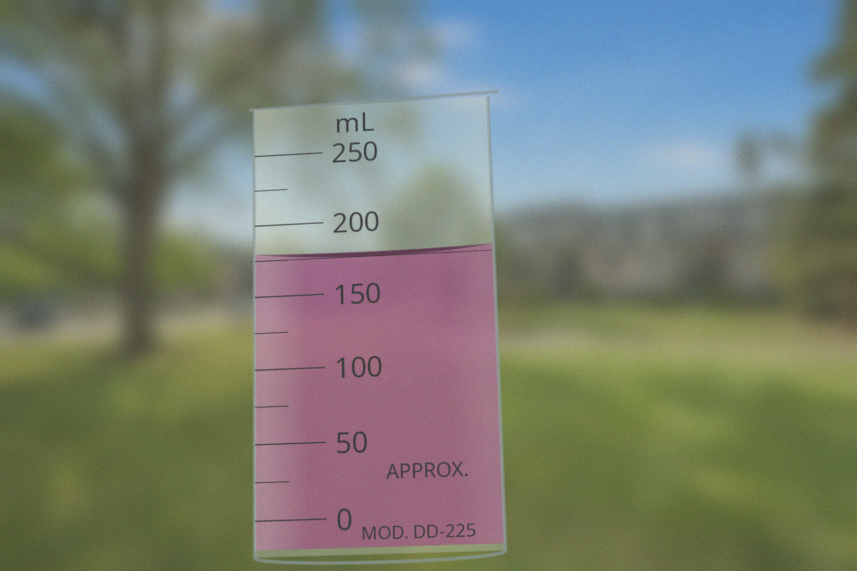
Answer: 175 (mL)
